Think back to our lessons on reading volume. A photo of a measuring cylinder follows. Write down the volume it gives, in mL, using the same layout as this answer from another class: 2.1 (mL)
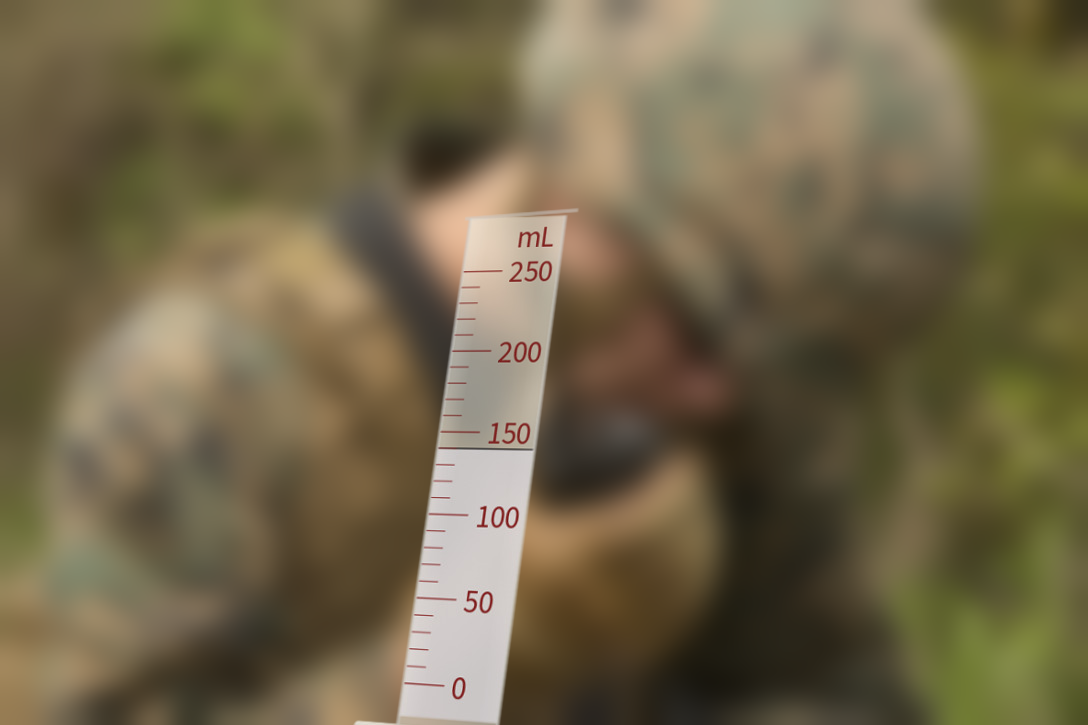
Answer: 140 (mL)
